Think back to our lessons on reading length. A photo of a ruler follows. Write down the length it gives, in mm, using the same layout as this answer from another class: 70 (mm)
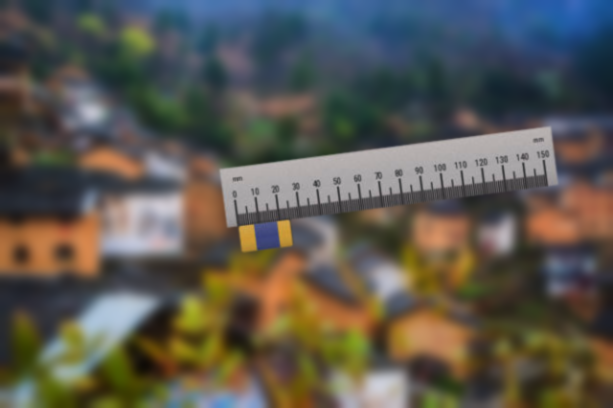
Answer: 25 (mm)
